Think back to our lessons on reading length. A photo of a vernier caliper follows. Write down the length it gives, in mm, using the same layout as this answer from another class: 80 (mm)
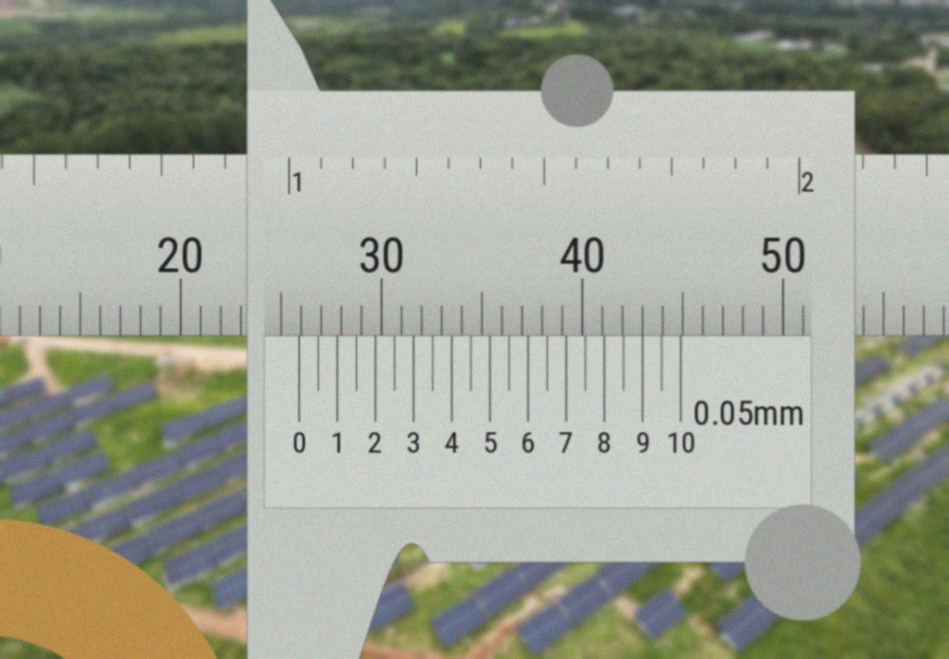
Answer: 25.9 (mm)
